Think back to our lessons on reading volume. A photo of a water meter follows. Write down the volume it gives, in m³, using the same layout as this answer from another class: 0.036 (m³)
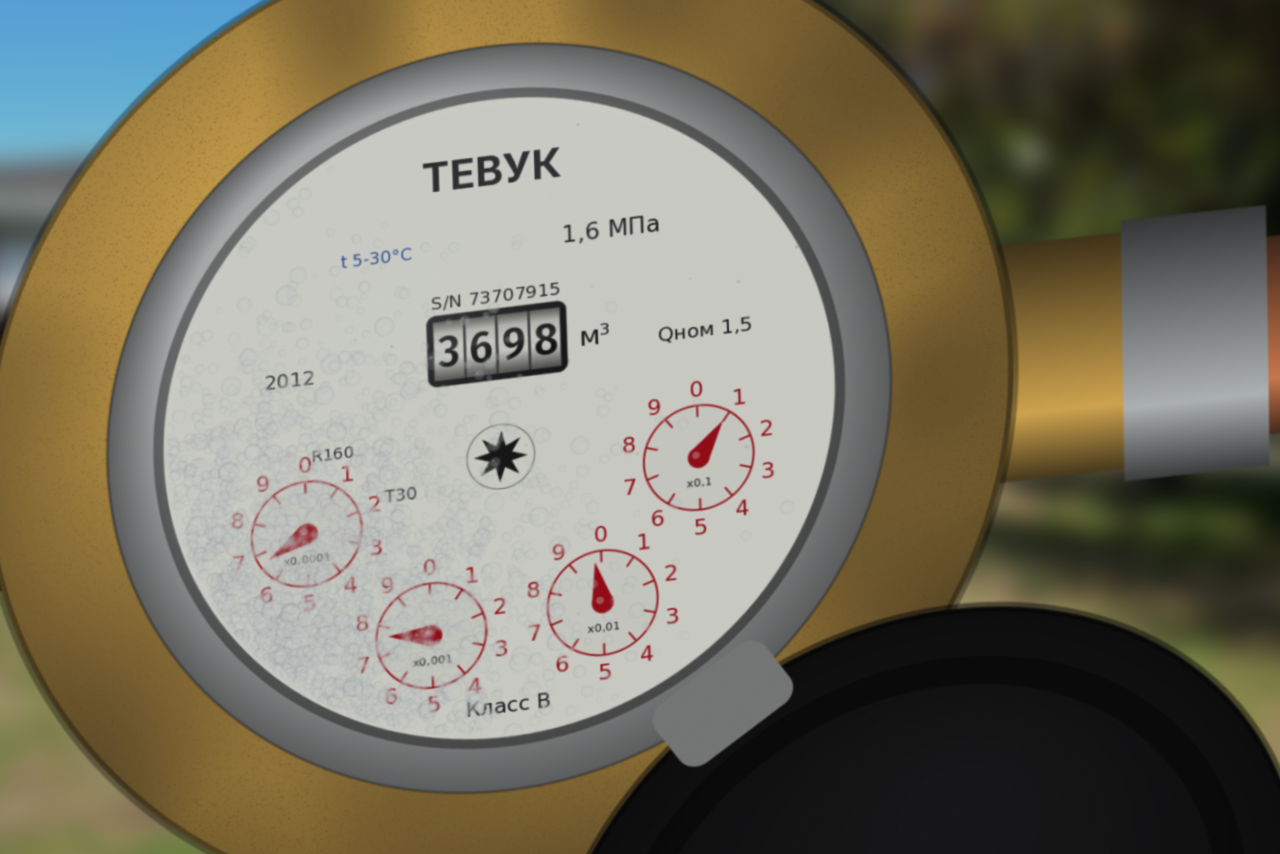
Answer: 3698.0976 (m³)
